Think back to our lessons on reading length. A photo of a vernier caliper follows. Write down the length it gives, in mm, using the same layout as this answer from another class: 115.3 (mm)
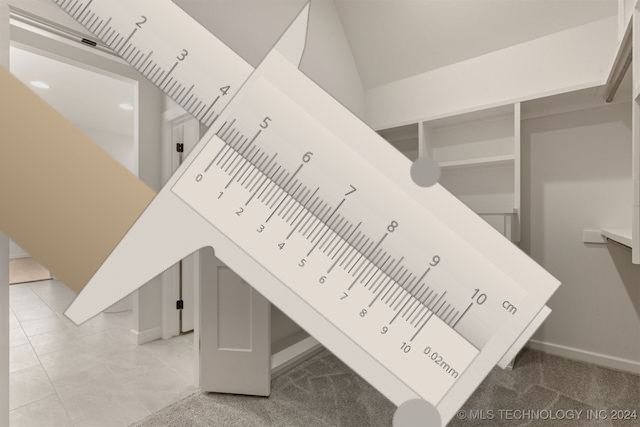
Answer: 46.6 (mm)
